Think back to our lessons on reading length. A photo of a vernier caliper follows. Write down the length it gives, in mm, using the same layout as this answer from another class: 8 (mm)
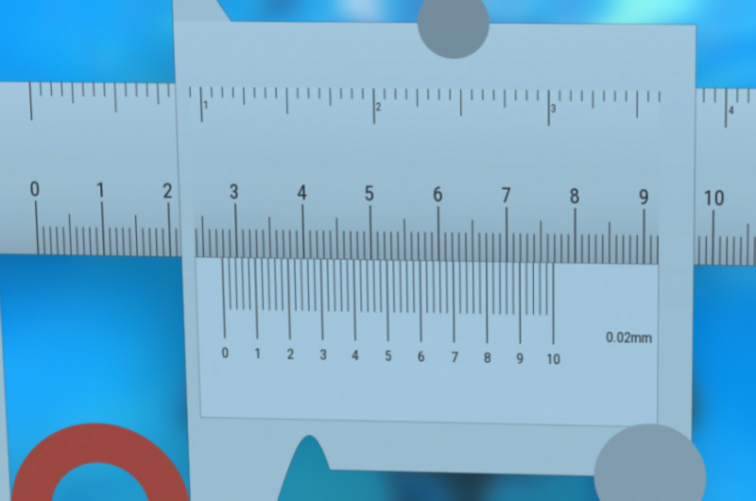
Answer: 27.8 (mm)
